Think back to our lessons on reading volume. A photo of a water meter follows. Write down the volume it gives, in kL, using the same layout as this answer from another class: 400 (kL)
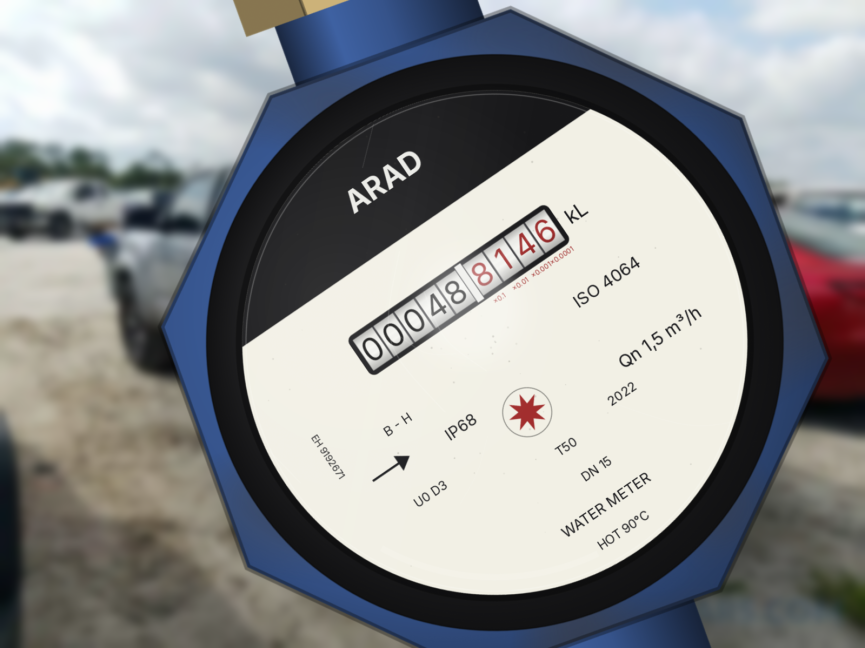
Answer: 48.8146 (kL)
